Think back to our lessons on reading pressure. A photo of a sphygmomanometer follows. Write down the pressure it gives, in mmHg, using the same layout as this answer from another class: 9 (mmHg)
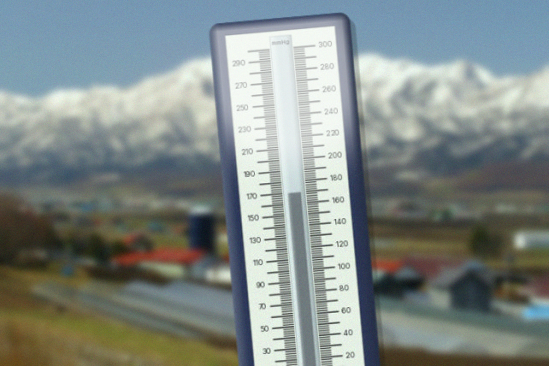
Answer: 170 (mmHg)
